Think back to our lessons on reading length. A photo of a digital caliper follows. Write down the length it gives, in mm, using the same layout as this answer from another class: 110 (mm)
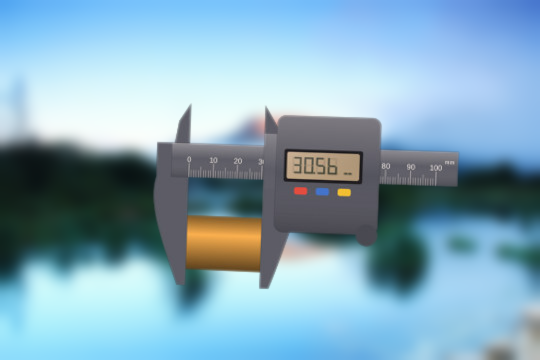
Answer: 30.56 (mm)
